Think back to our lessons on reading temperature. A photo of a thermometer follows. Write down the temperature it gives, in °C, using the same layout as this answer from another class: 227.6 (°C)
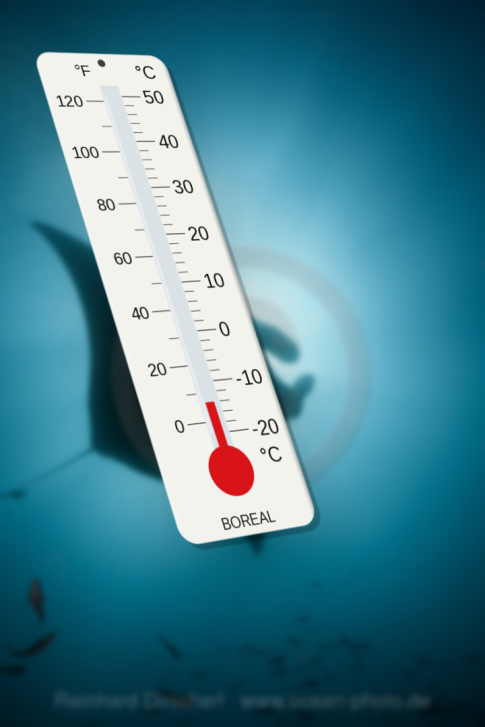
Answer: -14 (°C)
